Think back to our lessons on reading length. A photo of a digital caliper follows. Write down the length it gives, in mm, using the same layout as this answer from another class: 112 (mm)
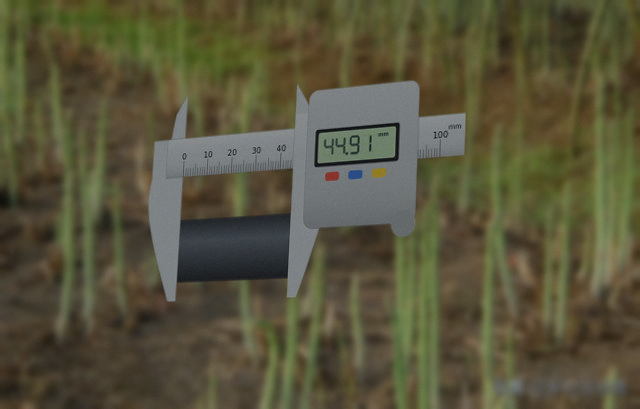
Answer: 44.91 (mm)
